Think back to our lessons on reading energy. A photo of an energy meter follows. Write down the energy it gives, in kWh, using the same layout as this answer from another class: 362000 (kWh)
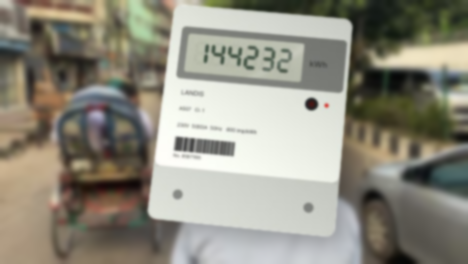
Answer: 144232 (kWh)
